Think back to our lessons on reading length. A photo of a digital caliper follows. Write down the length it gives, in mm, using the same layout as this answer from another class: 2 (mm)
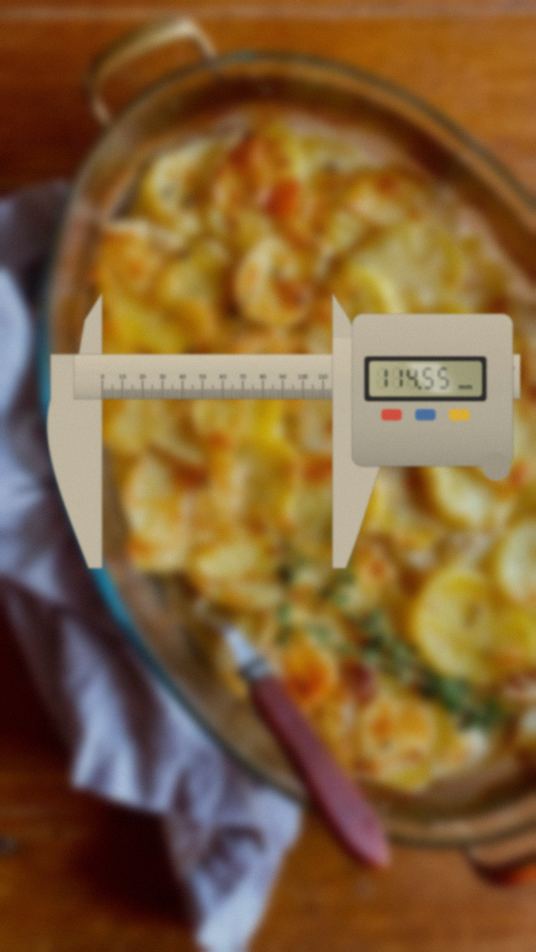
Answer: 114.55 (mm)
